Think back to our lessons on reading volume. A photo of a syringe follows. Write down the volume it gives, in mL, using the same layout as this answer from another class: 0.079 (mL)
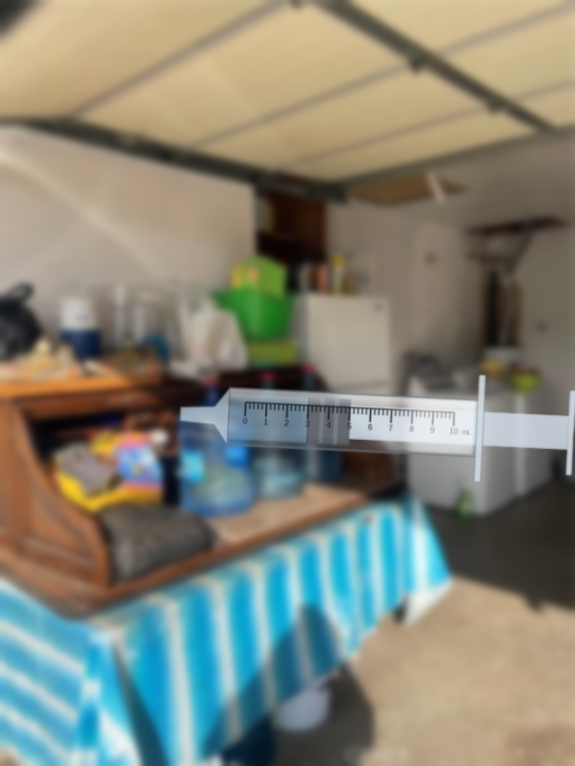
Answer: 3 (mL)
